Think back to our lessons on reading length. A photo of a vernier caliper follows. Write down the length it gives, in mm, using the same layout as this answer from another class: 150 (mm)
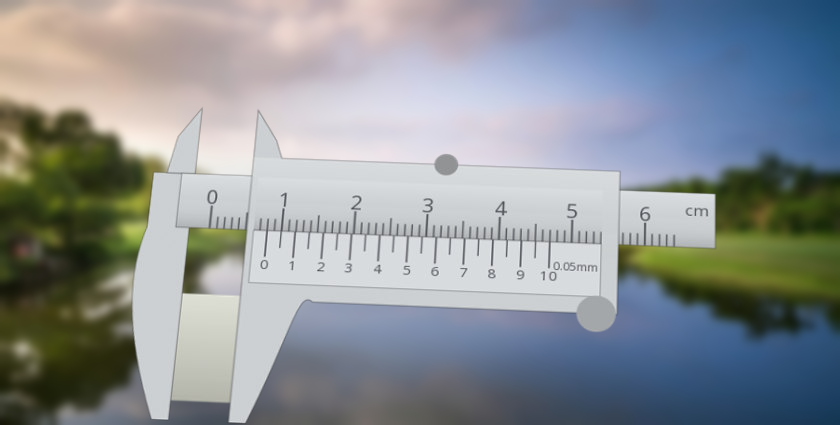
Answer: 8.0 (mm)
